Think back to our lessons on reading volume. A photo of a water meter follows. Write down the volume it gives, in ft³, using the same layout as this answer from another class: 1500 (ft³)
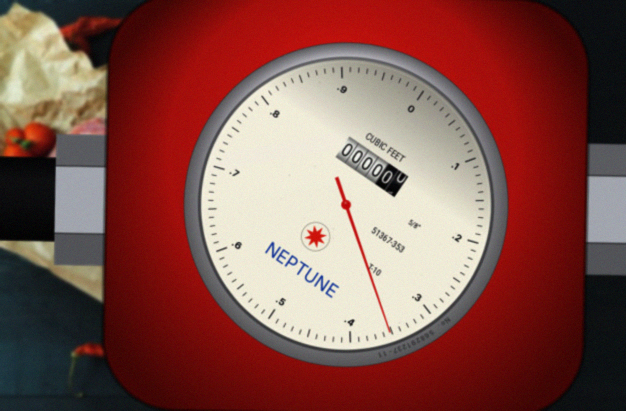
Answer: 0.35 (ft³)
